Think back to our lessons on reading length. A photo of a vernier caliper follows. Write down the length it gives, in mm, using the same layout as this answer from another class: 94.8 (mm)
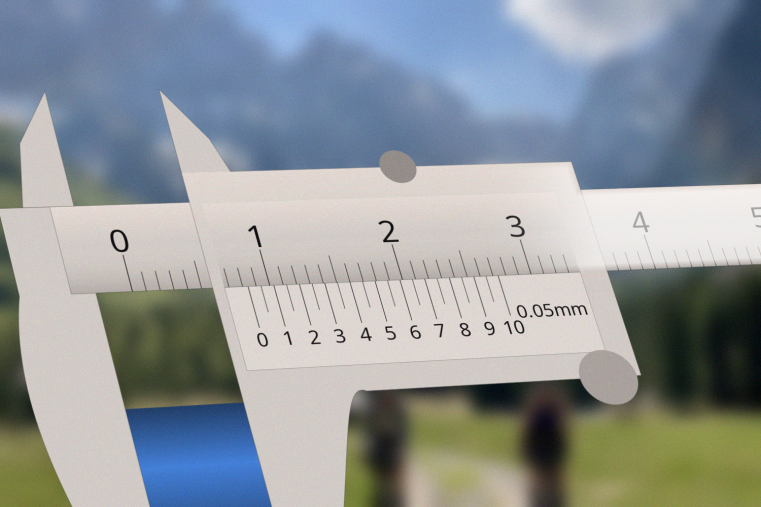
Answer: 8.4 (mm)
